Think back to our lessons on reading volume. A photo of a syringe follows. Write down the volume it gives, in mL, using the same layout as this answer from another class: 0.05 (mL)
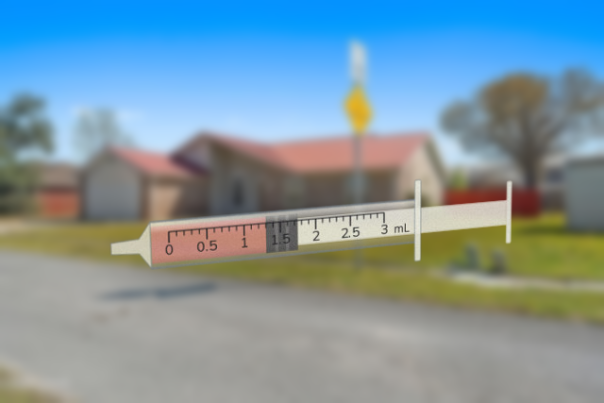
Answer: 1.3 (mL)
